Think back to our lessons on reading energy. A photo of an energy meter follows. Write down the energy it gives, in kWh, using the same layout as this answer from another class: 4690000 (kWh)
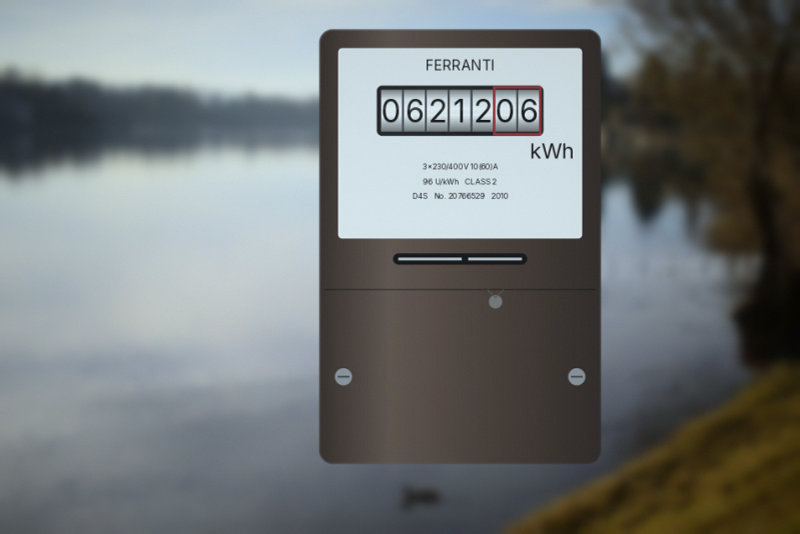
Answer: 6212.06 (kWh)
